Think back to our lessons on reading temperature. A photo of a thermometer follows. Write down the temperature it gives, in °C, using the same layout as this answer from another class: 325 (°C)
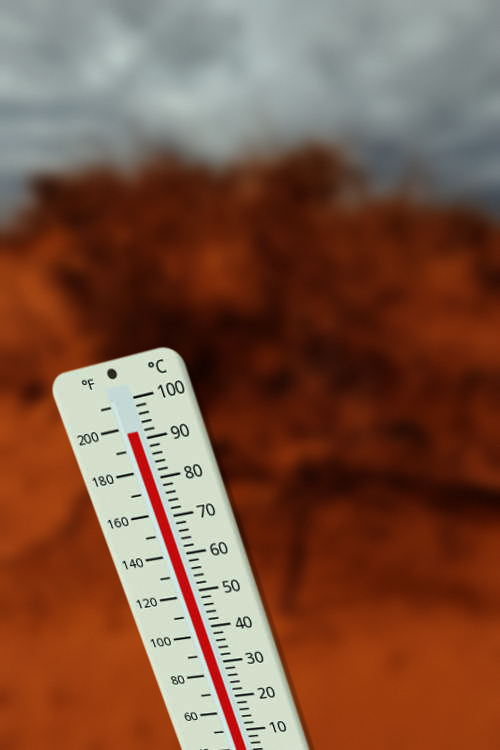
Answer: 92 (°C)
